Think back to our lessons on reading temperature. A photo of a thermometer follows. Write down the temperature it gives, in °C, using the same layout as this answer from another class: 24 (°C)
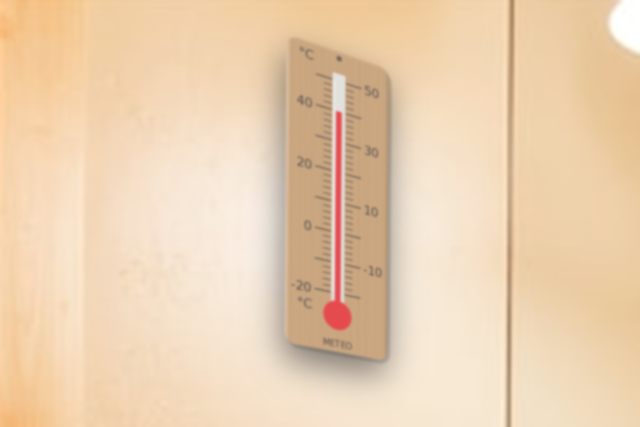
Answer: 40 (°C)
